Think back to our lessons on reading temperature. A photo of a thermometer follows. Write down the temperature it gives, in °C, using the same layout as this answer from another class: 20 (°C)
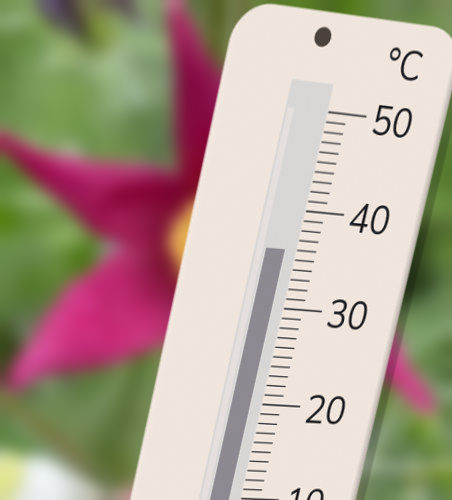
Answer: 36 (°C)
